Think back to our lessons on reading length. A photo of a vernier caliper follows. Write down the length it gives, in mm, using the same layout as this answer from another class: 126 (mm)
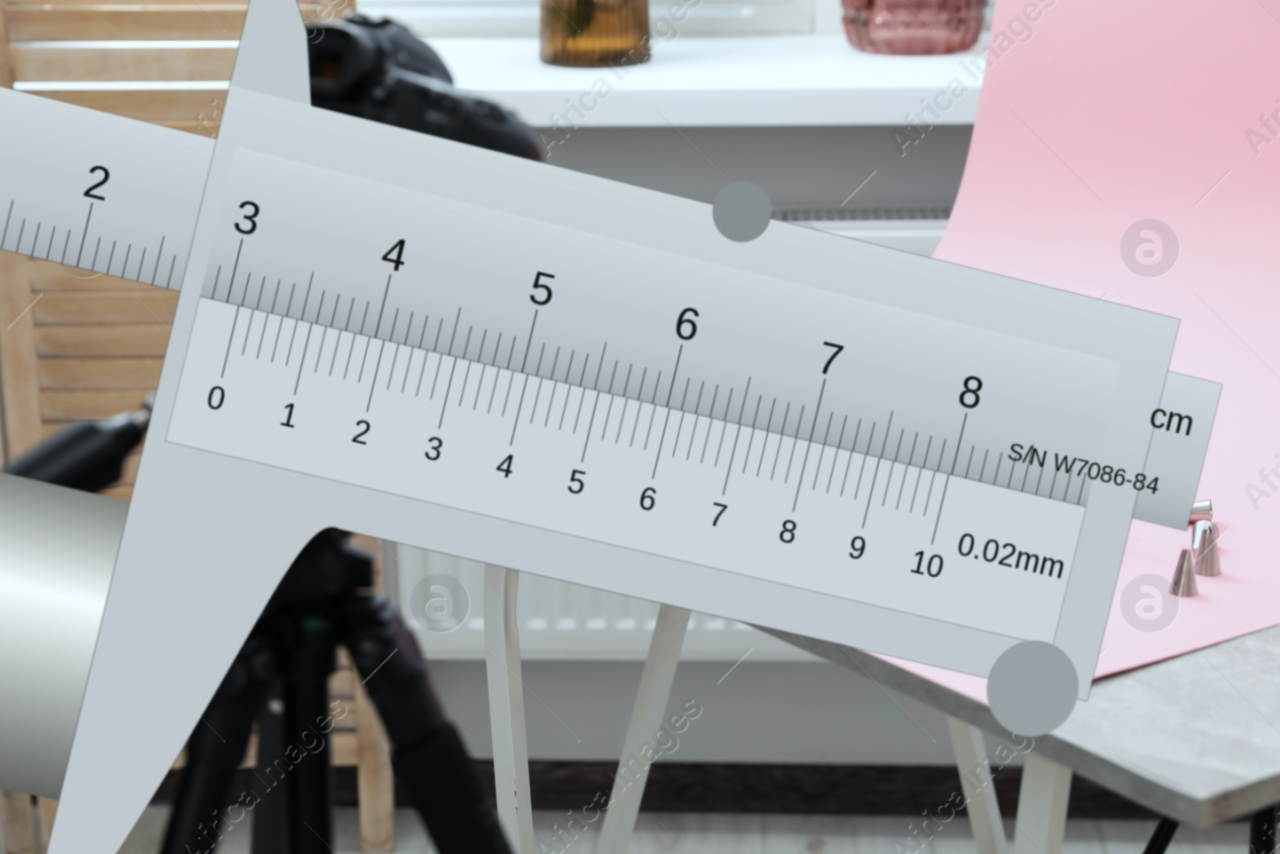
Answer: 30.8 (mm)
